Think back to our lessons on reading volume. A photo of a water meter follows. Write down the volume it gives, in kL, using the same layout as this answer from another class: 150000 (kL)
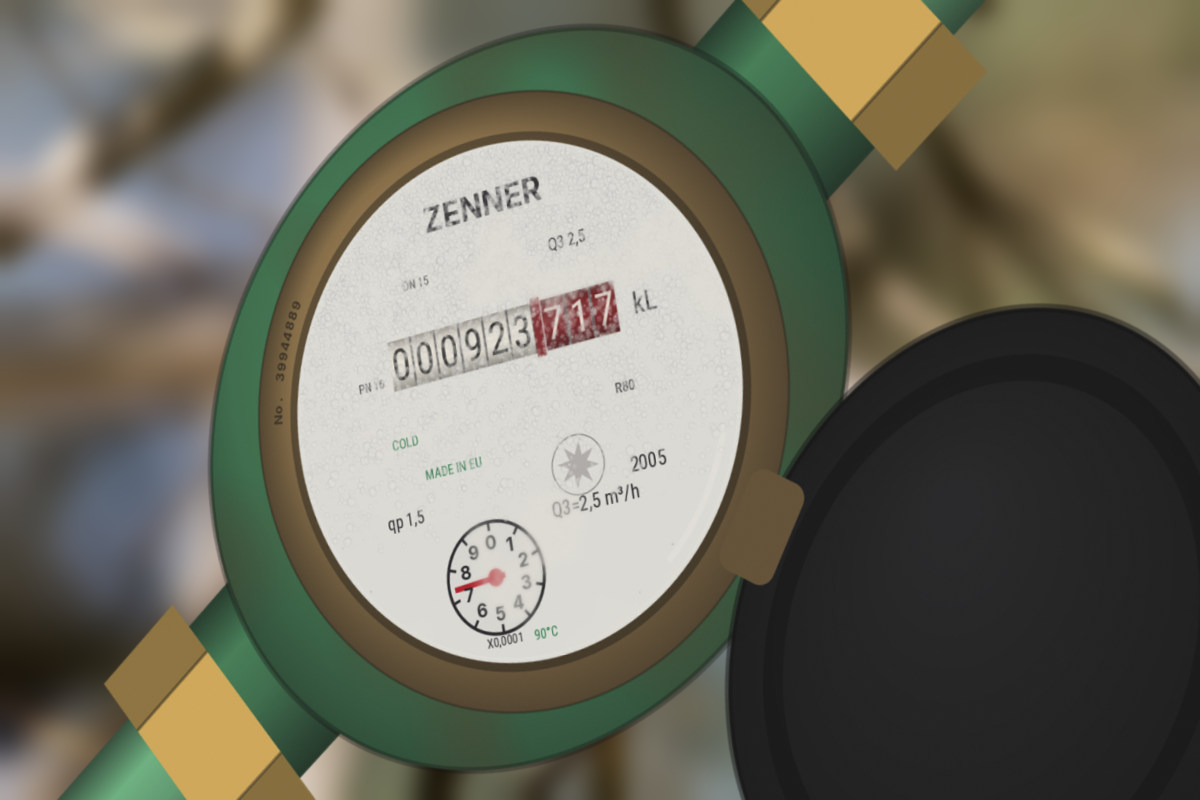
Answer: 923.7177 (kL)
